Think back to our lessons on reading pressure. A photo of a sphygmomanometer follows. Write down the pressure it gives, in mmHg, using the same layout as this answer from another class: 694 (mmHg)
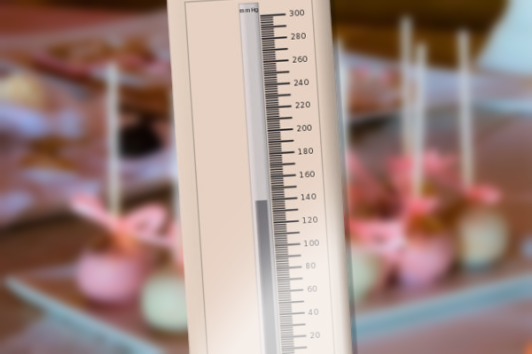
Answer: 140 (mmHg)
